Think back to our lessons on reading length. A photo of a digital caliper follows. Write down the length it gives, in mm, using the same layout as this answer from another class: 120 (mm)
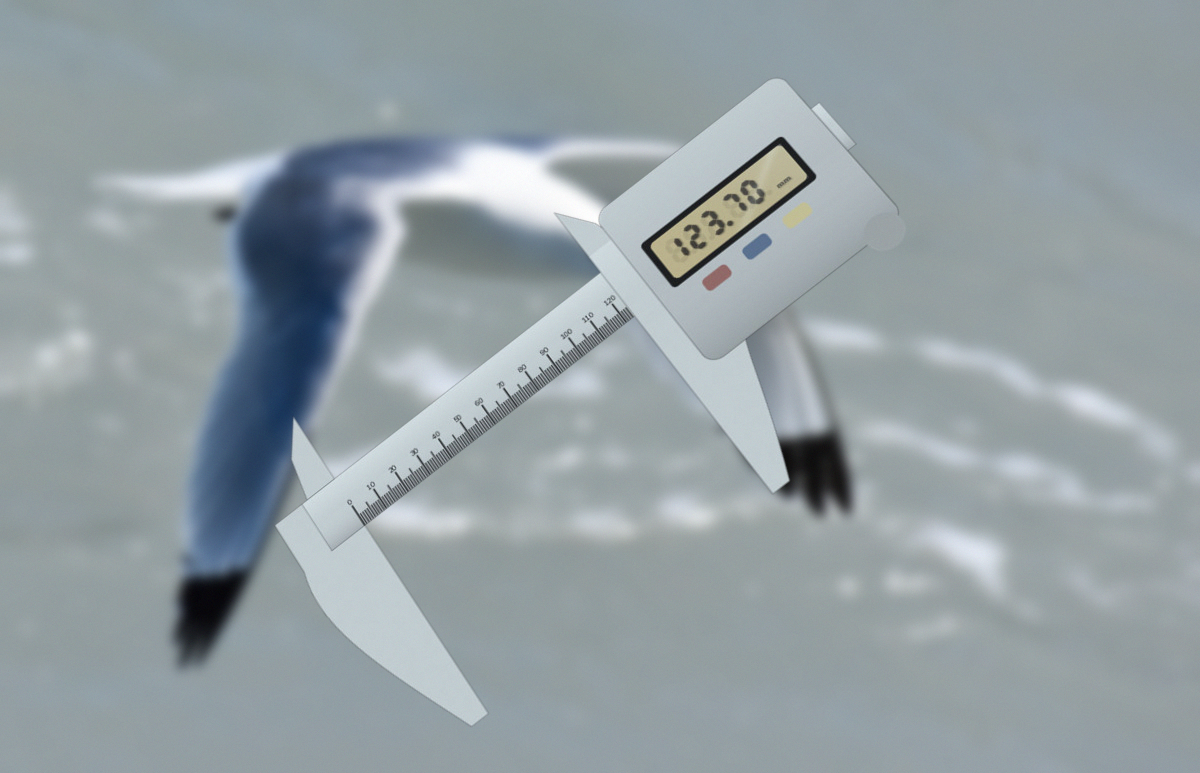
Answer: 123.70 (mm)
